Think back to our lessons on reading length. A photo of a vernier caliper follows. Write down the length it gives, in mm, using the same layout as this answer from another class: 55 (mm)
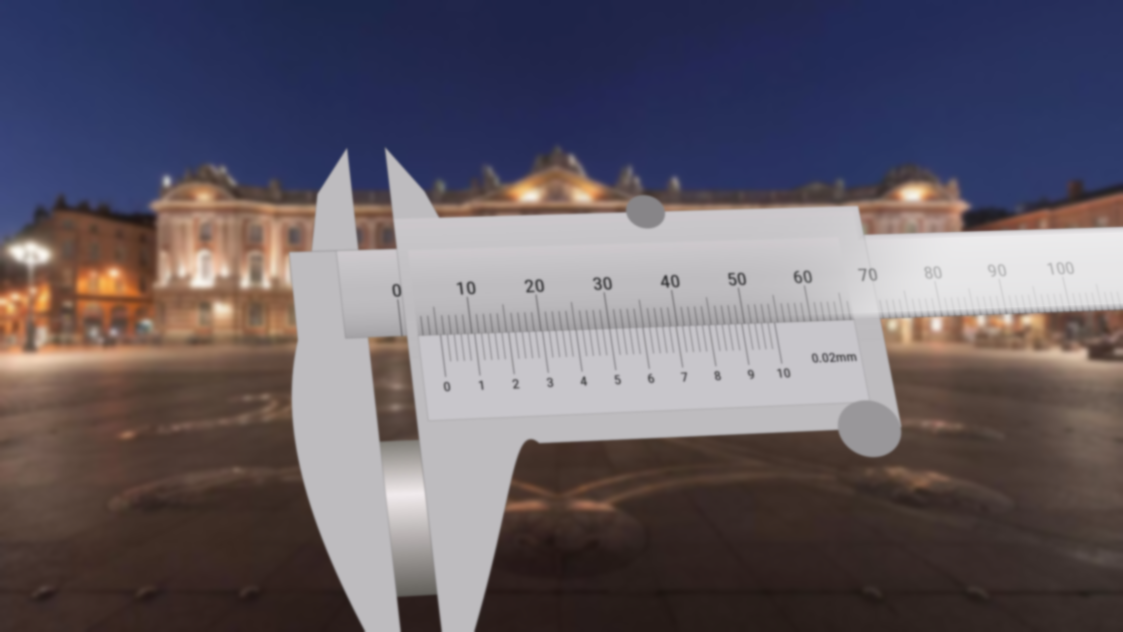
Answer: 5.5 (mm)
